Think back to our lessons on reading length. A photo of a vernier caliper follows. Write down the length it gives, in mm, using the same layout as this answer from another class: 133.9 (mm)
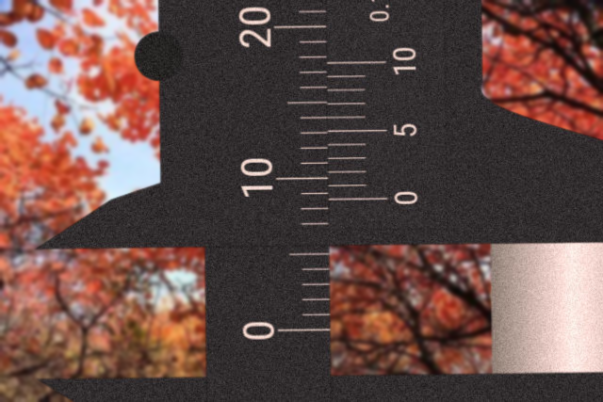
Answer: 8.6 (mm)
